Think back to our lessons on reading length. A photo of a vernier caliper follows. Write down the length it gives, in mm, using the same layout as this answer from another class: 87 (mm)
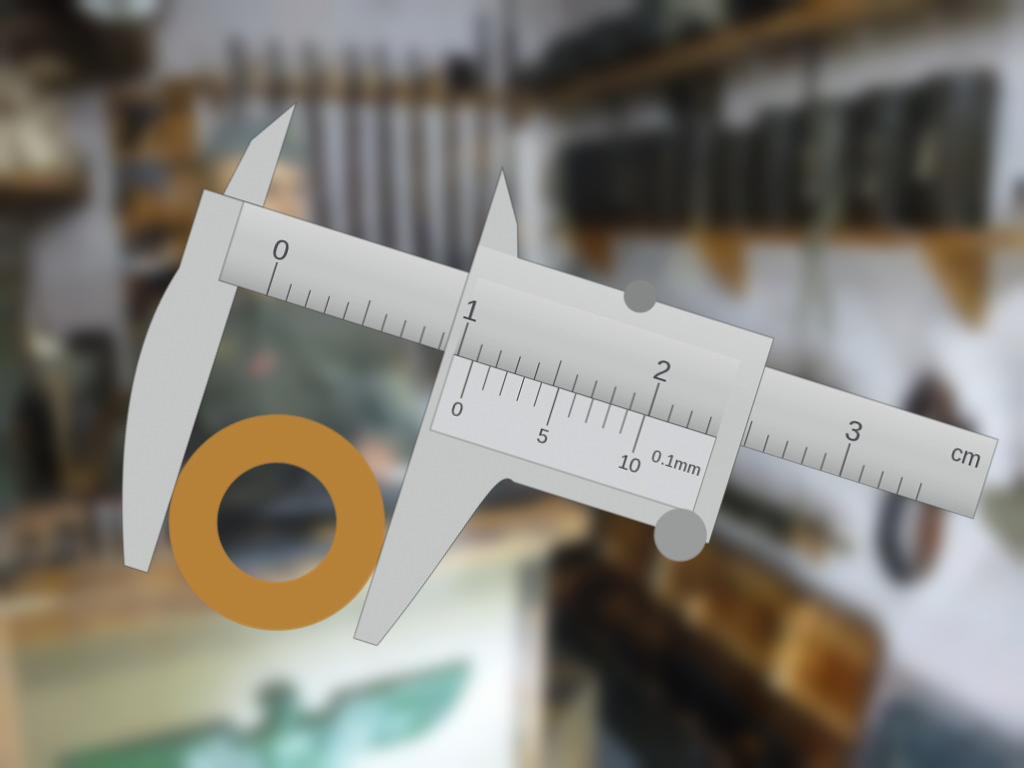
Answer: 10.8 (mm)
